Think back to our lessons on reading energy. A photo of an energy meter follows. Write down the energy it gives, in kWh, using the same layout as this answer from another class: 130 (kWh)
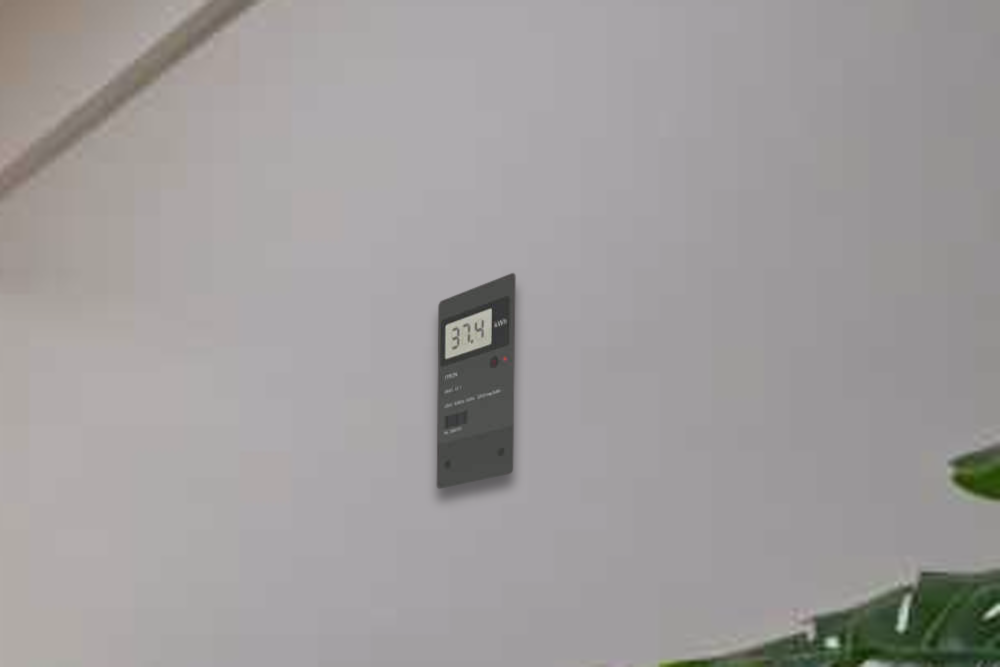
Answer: 37.4 (kWh)
